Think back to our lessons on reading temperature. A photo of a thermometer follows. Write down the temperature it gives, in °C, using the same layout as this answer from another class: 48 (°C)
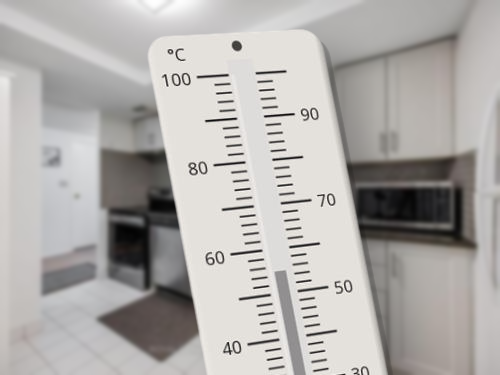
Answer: 55 (°C)
